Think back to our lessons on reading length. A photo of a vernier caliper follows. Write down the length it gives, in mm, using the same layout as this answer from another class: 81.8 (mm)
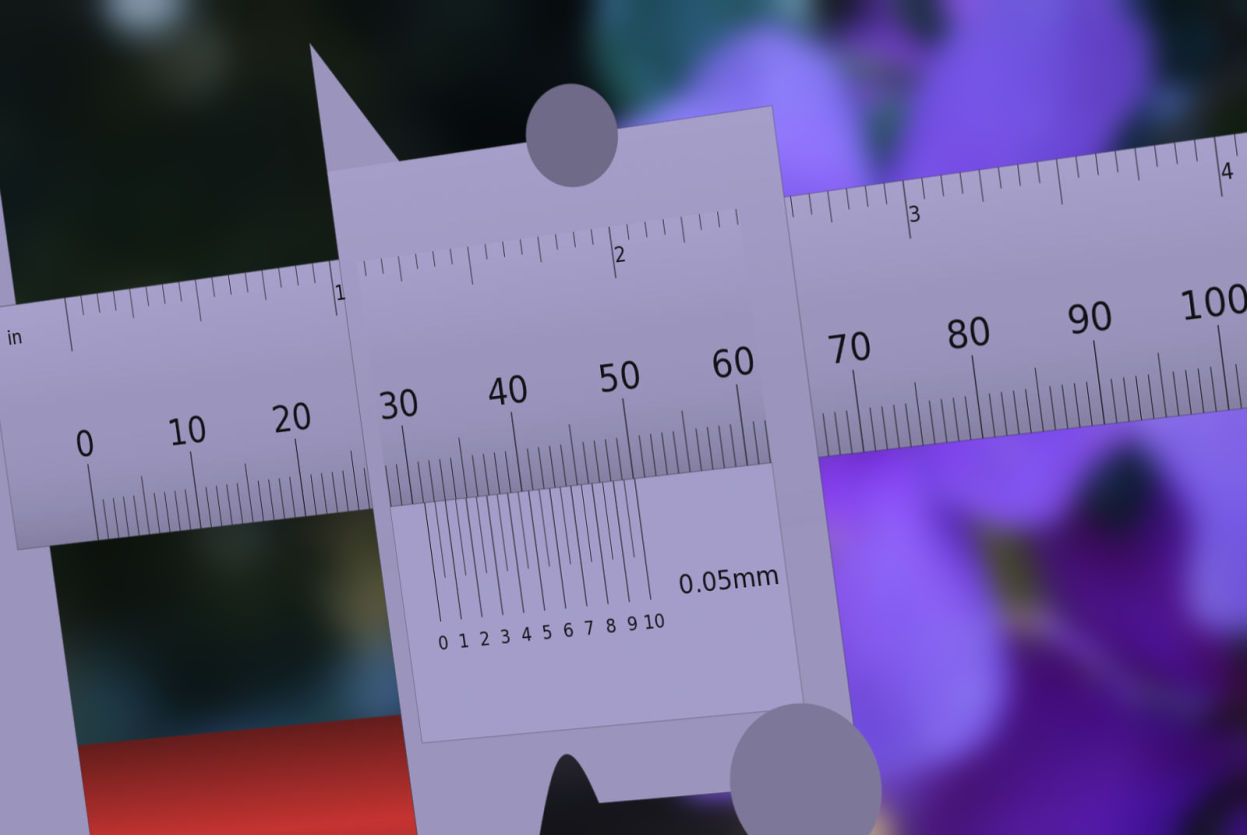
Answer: 31.1 (mm)
